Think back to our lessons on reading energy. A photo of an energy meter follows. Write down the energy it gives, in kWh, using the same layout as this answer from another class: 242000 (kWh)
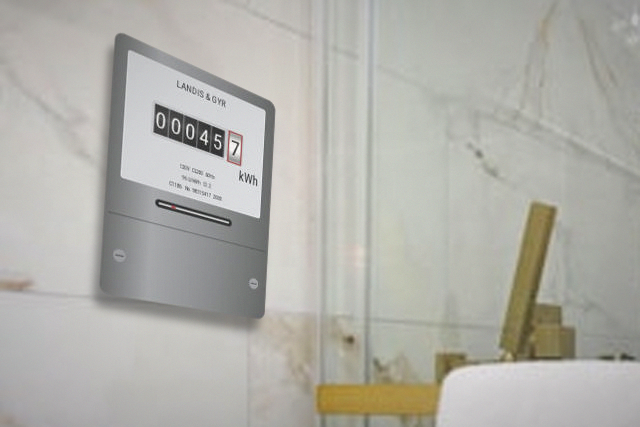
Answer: 45.7 (kWh)
